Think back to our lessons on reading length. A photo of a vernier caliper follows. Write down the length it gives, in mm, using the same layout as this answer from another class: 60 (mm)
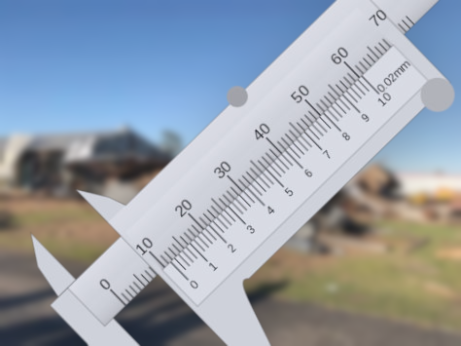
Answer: 11.5 (mm)
